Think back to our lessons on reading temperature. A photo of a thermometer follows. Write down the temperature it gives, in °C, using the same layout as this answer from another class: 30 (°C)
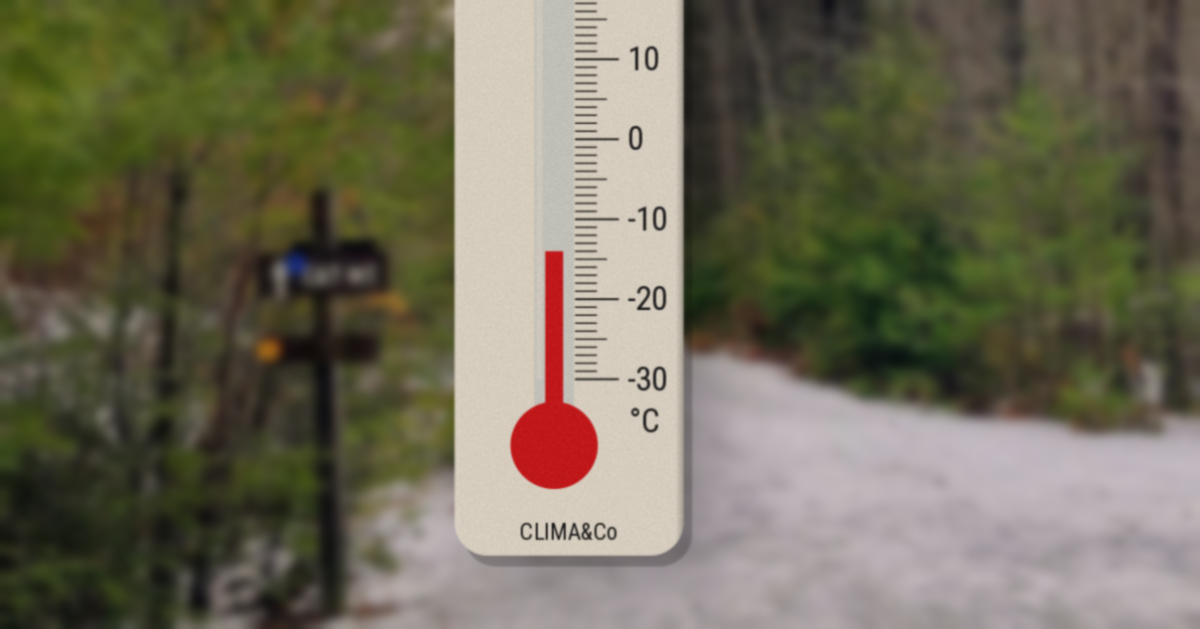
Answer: -14 (°C)
